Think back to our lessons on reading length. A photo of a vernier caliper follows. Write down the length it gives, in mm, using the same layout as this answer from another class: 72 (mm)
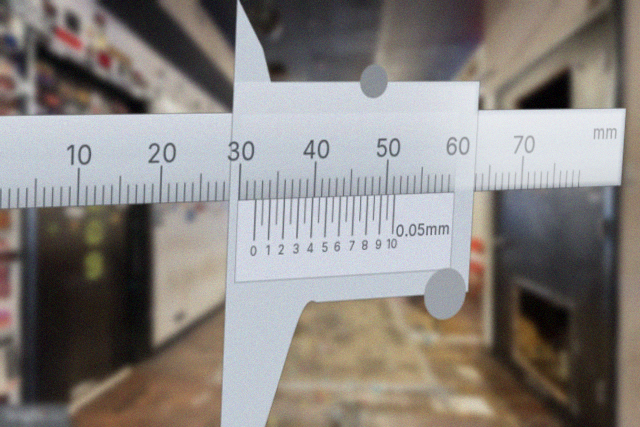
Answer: 32.2 (mm)
